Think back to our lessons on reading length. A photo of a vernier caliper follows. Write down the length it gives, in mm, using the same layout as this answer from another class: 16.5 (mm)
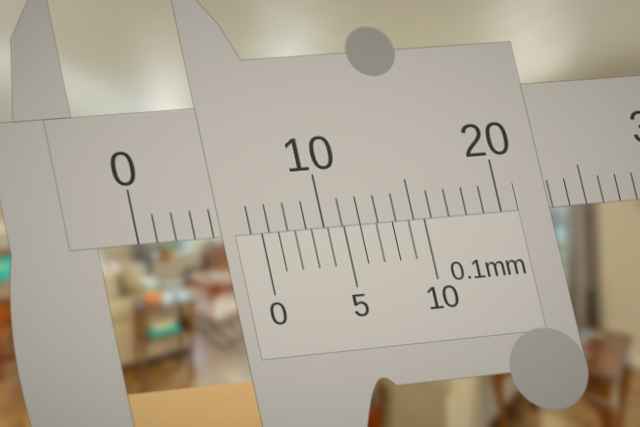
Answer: 6.6 (mm)
